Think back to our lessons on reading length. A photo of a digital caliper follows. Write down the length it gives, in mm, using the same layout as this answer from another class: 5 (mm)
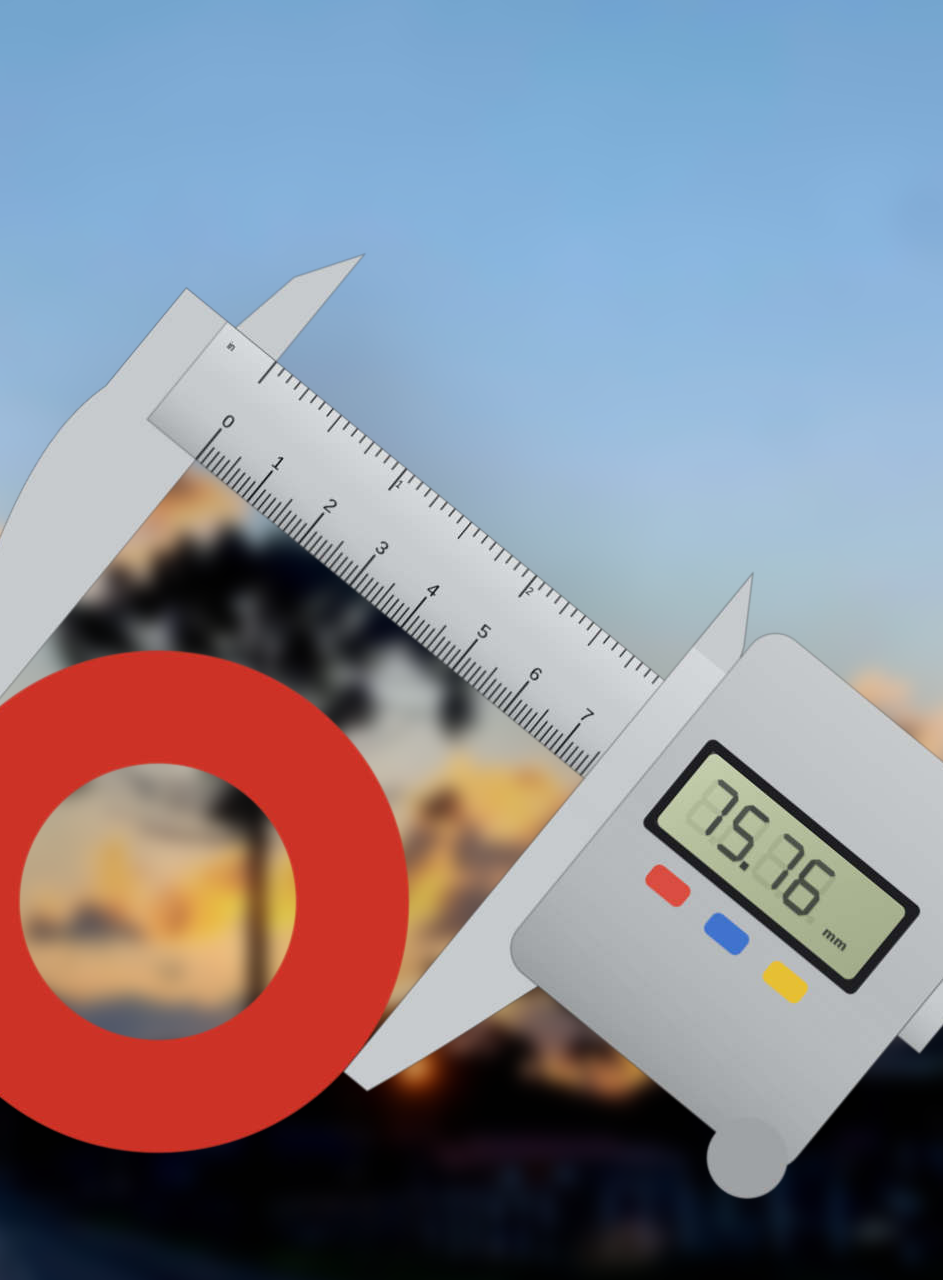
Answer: 75.76 (mm)
